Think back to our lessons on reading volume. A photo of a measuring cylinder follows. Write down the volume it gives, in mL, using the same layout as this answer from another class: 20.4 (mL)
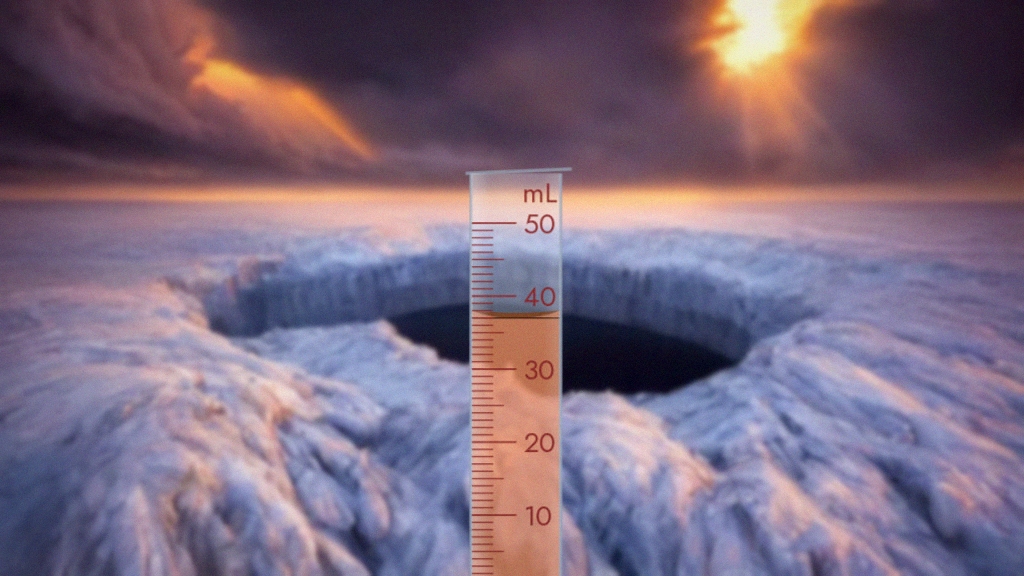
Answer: 37 (mL)
